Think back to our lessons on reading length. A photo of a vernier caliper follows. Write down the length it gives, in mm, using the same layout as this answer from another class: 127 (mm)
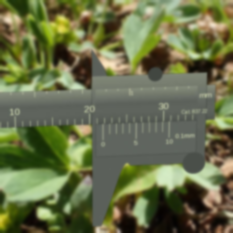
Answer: 21.8 (mm)
